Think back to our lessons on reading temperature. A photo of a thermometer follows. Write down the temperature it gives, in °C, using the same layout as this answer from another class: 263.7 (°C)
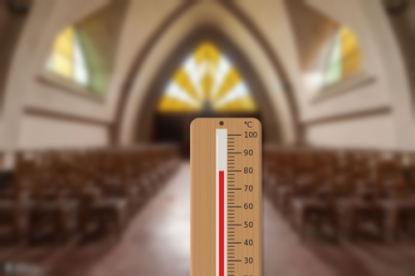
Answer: 80 (°C)
